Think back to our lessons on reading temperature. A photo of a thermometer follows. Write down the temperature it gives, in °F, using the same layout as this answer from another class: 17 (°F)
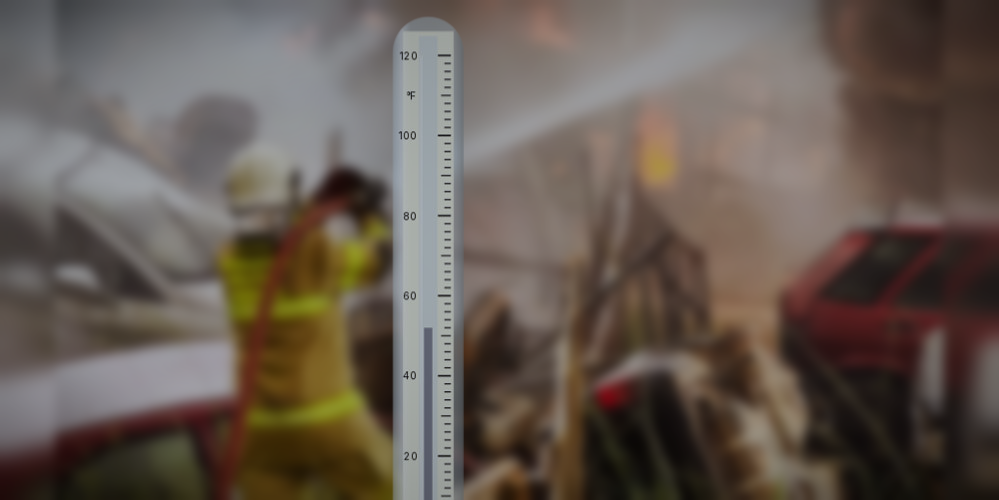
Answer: 52 (°F)
